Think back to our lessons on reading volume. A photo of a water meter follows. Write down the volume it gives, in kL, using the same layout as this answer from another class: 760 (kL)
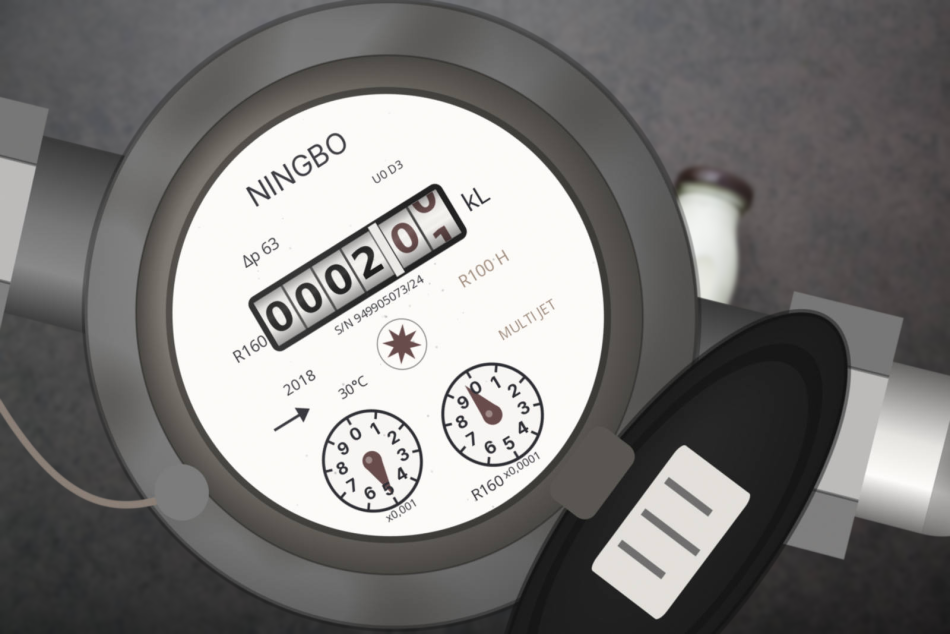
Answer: 2.0049 (kL)
